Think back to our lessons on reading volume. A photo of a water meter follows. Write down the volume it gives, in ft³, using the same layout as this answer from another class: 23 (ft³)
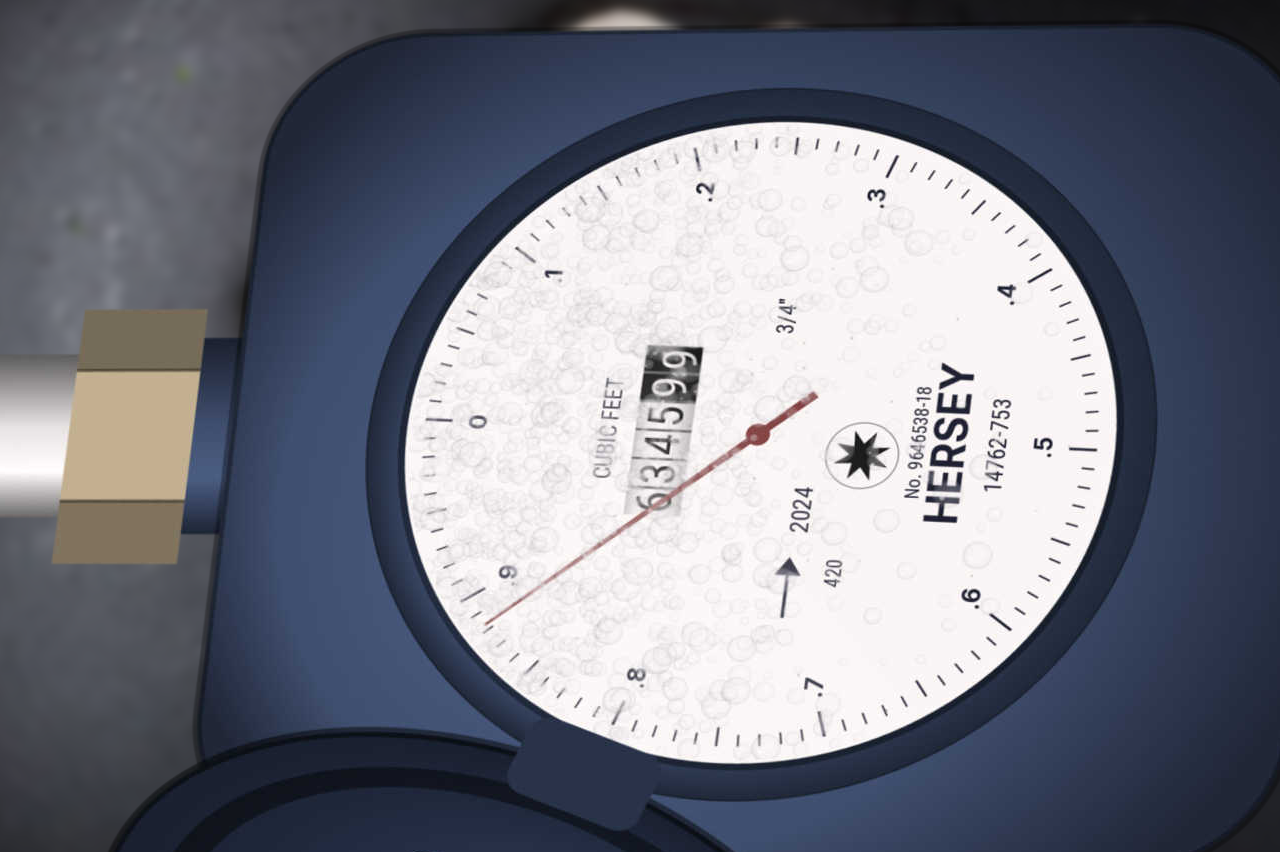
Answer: 634598.88 (ft³)
